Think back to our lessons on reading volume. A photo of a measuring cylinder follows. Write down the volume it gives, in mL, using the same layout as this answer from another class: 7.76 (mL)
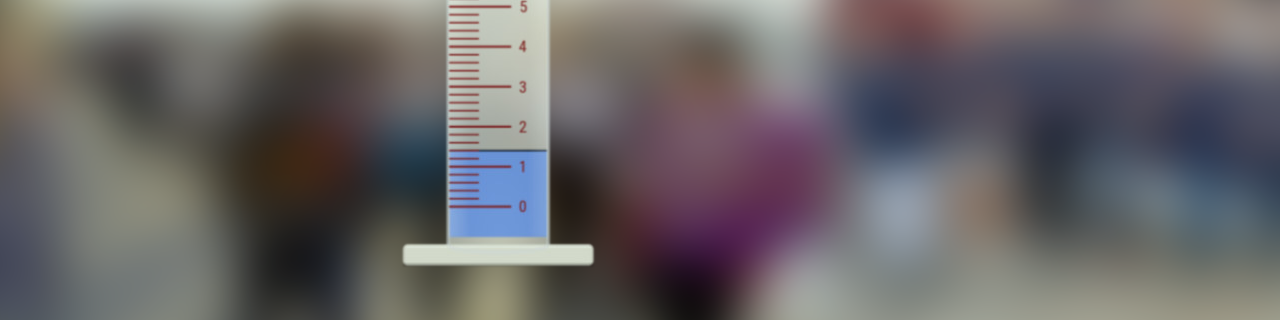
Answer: 1.4 (mL)
